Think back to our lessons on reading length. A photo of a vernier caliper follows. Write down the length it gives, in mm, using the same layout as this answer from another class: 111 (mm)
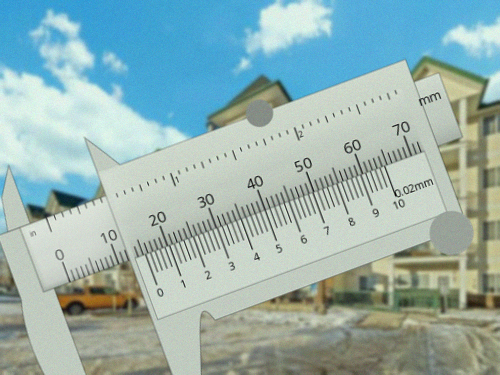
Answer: 15.5 (mm)
